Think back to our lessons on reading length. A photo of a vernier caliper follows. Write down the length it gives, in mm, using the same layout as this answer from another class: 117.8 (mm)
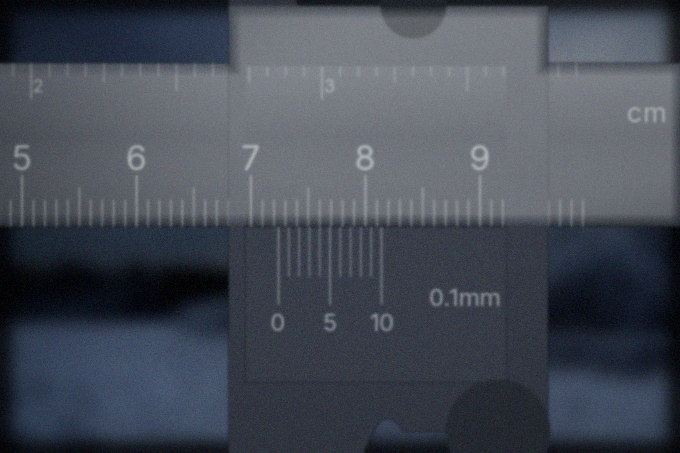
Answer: 72.4 (mm)
